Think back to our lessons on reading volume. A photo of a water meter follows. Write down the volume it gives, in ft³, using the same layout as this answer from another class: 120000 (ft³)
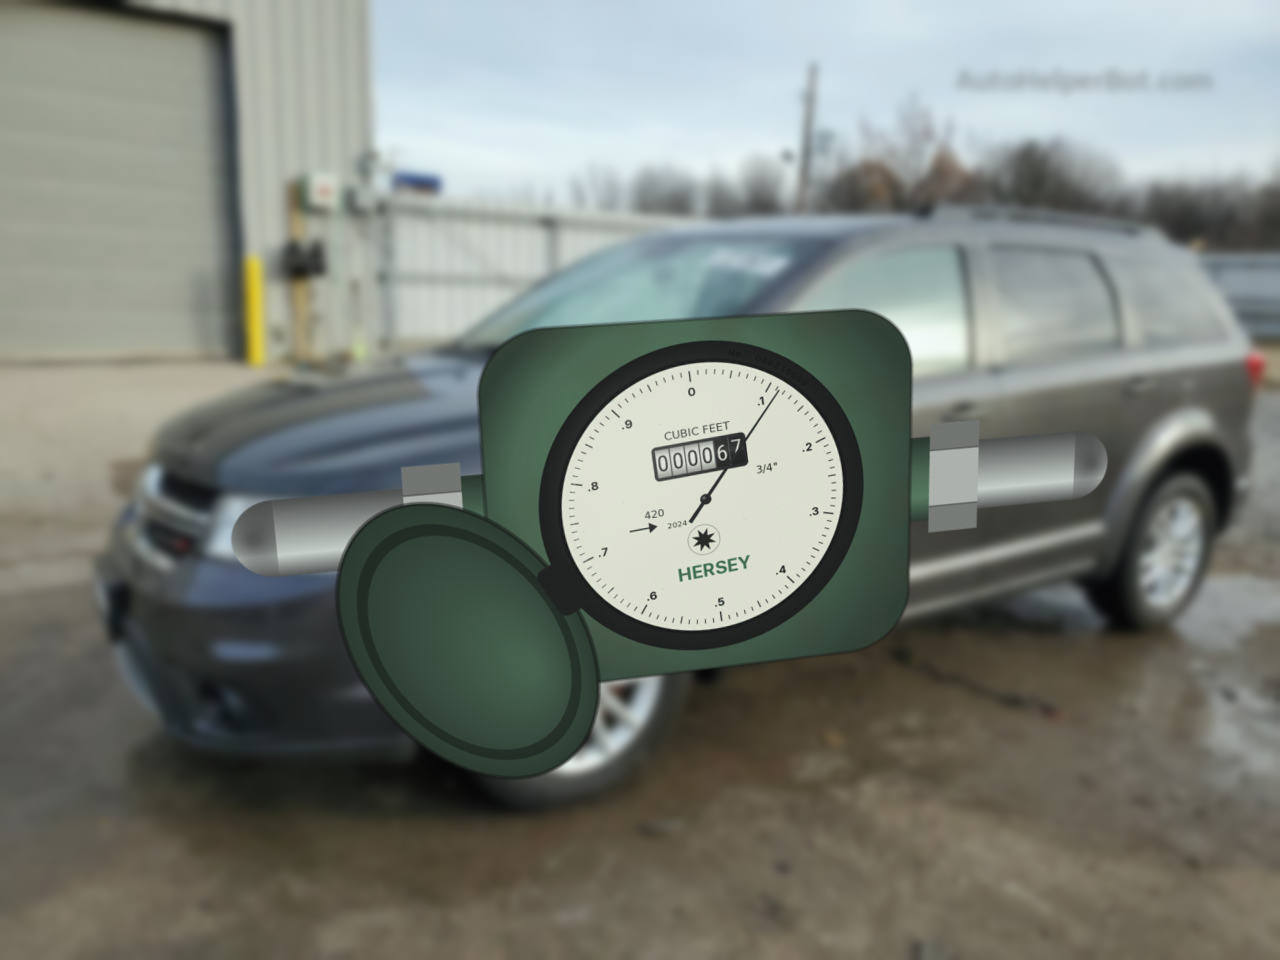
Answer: 67.11 (ft³)
